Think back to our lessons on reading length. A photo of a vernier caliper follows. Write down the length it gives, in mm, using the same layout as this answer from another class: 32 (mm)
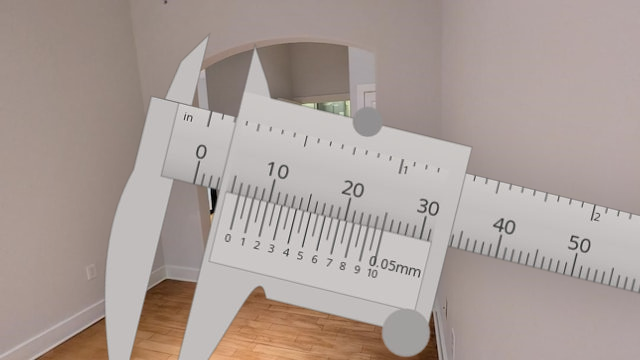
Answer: 6.0 (mm)
